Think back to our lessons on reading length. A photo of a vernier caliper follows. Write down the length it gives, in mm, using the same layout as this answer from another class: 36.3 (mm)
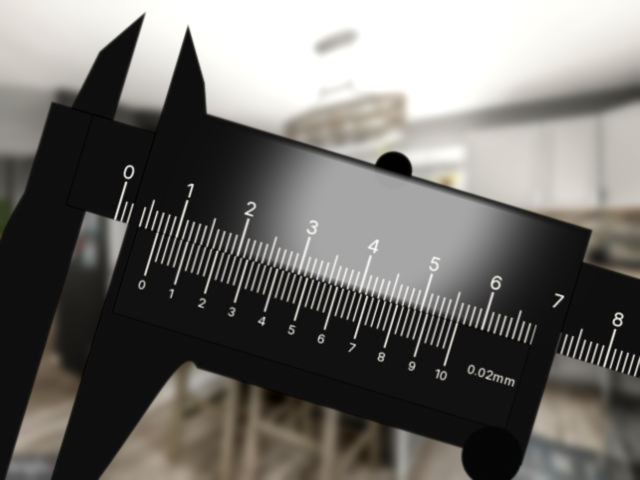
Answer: 7.0 (mm)
